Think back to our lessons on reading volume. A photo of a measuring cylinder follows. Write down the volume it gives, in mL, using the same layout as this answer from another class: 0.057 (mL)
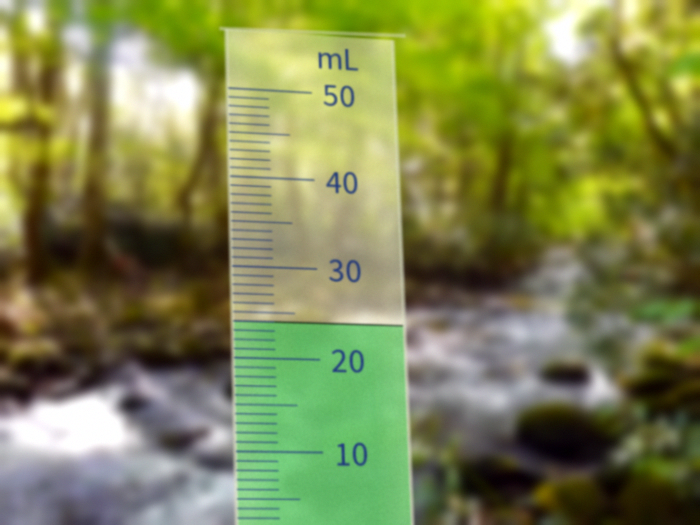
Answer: 24 (mL)
